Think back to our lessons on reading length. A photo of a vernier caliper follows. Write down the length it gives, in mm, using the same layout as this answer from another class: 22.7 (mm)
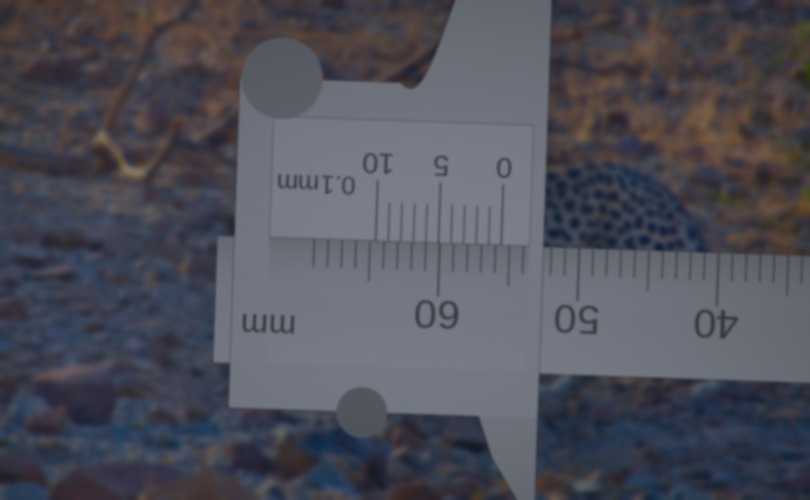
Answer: 55.6 (mm)
